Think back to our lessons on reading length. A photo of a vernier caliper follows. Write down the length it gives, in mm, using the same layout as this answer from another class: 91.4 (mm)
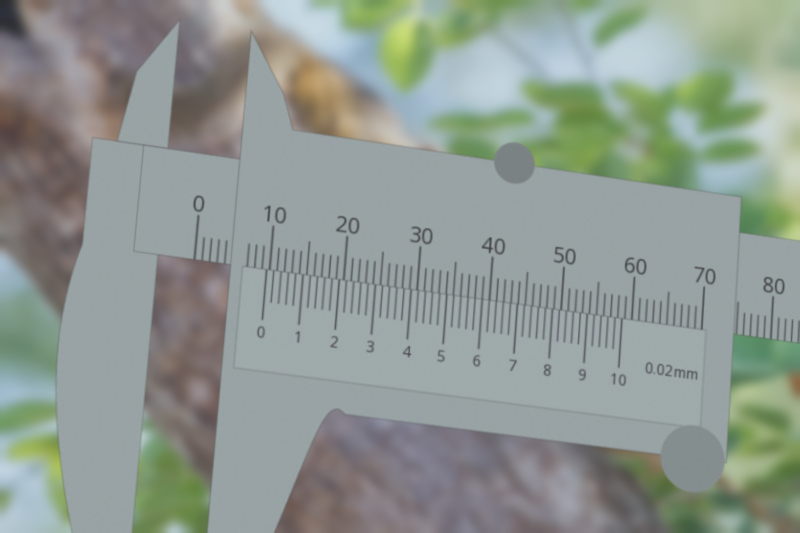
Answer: 9.6 (mm)
